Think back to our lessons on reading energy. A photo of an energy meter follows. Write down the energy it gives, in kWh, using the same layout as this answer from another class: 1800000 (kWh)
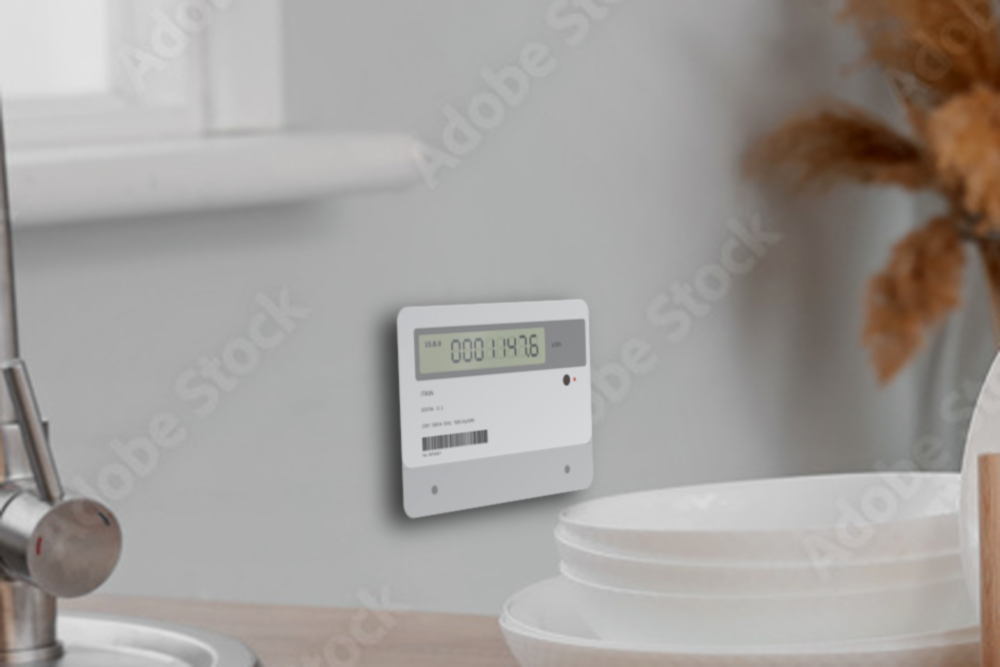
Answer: 1147.6 (kWh)
